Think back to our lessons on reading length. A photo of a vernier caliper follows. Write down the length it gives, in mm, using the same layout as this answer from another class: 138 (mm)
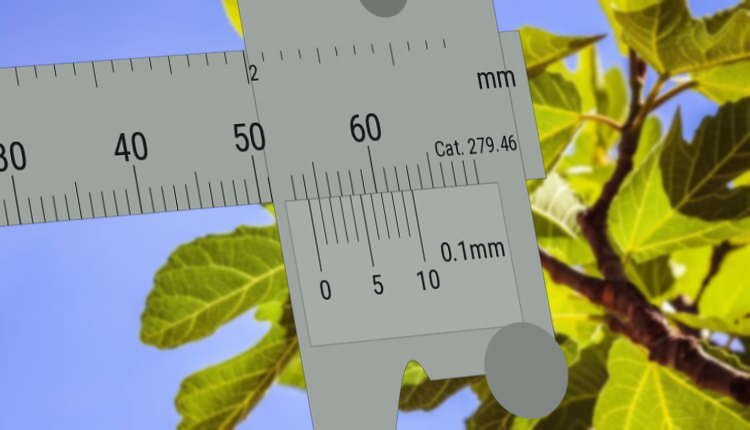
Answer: 54.1 (mm)
